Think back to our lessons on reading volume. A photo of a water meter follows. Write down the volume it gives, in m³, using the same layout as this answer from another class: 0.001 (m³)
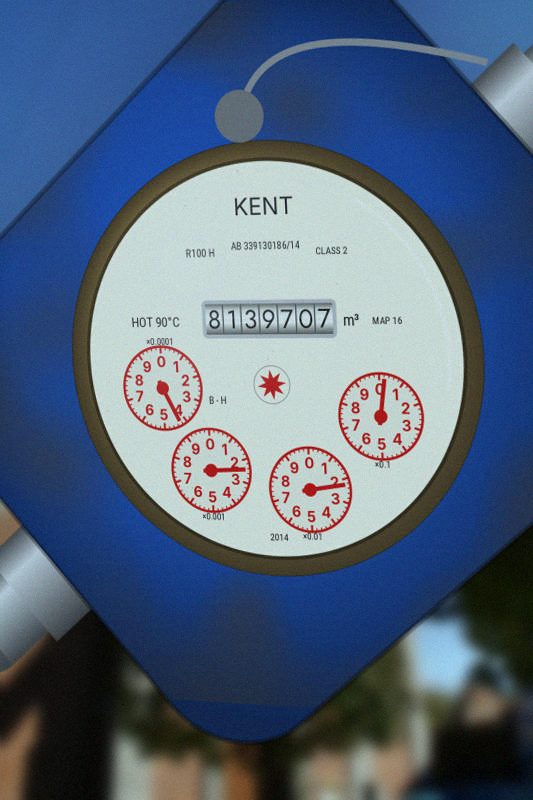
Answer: 8139707.0224 (m³)
